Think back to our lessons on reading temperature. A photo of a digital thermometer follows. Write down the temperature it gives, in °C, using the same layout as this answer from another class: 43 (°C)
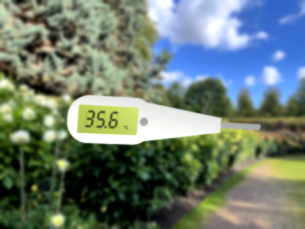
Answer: 35.6 (°C)
